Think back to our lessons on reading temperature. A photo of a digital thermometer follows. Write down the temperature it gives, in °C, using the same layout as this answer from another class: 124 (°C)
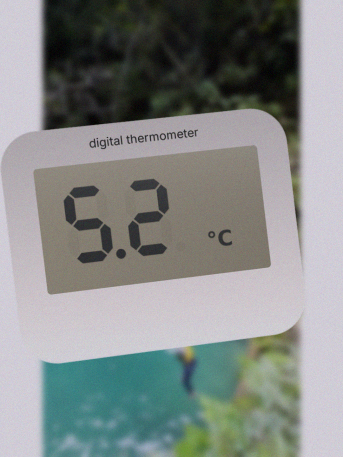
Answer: 5.2 (°C)
